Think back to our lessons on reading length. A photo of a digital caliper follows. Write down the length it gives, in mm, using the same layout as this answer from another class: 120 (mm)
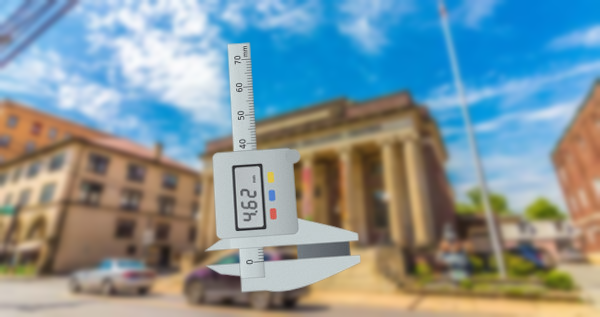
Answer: 4.62 (mm)
